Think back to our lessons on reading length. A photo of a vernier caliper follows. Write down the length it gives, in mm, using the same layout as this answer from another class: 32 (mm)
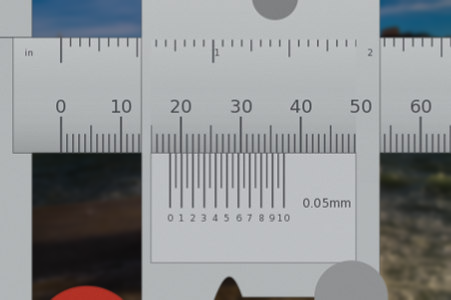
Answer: 18.2 (mm)
